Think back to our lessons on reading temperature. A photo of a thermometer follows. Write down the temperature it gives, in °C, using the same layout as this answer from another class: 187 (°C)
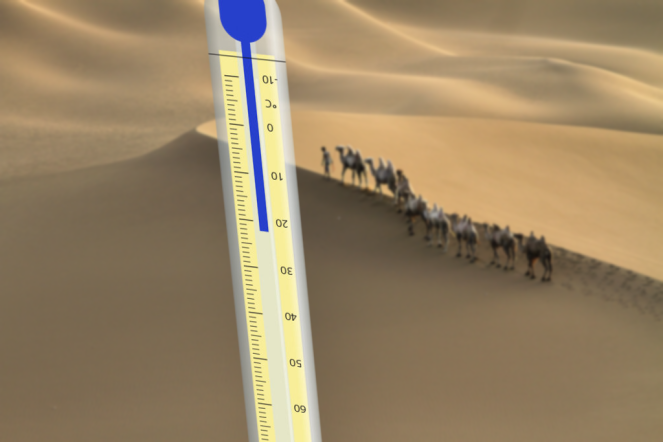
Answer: 22 (°C)
